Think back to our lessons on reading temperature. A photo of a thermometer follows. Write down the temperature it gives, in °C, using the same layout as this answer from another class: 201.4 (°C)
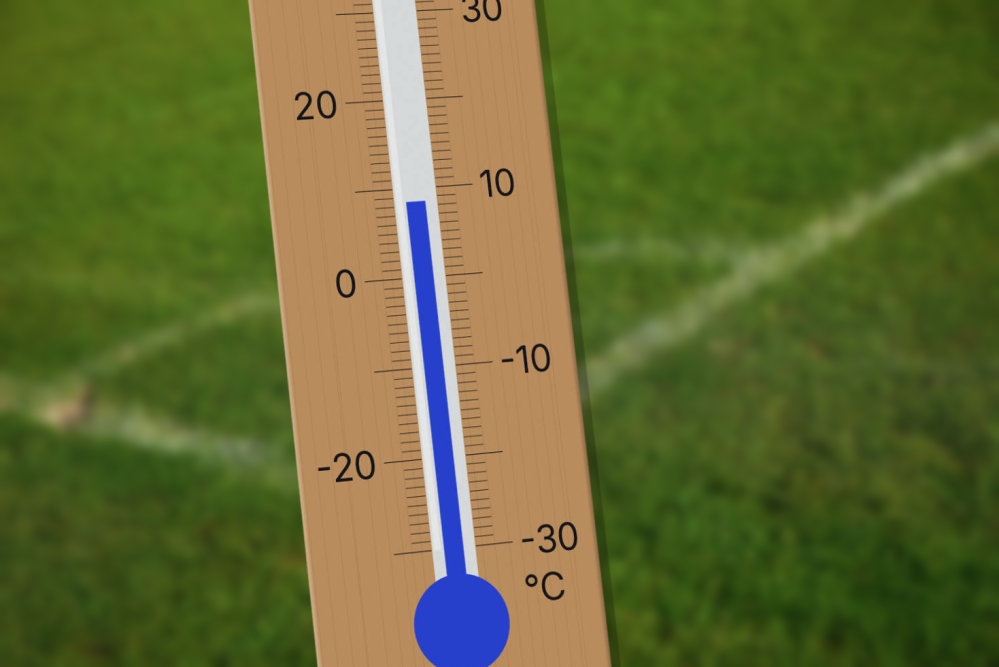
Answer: 8.5 (°C)
